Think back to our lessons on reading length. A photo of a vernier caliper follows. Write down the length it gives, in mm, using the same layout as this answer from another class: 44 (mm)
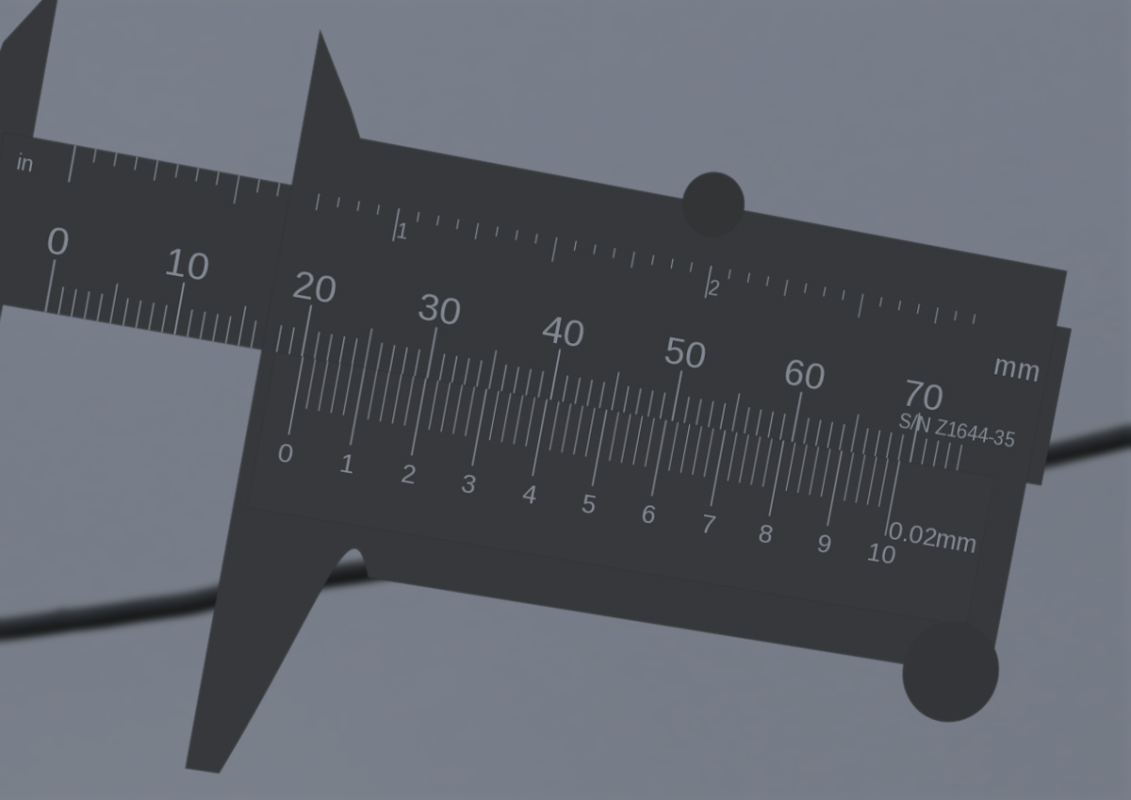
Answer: 20.1 (mm)
